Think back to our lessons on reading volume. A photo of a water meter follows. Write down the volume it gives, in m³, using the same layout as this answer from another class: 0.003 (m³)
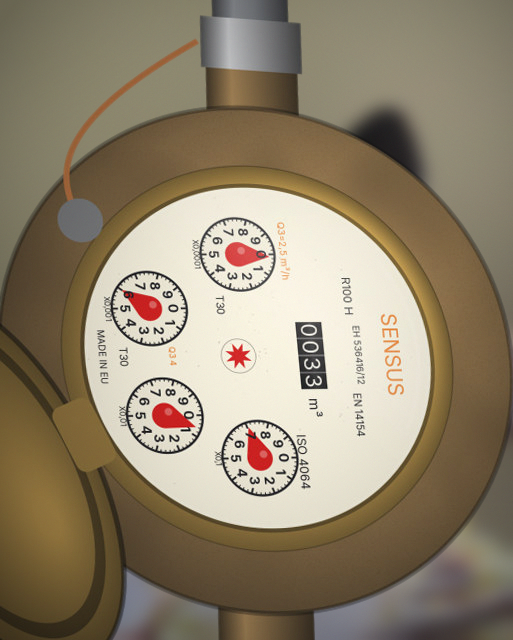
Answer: 33.7060 (m³)
